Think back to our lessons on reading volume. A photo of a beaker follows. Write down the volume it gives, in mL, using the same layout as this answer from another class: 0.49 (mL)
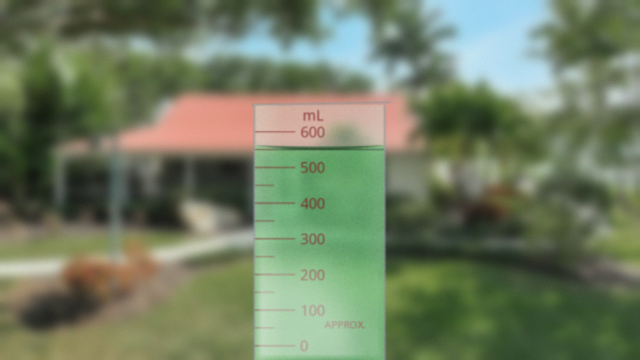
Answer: 550 (mL)
